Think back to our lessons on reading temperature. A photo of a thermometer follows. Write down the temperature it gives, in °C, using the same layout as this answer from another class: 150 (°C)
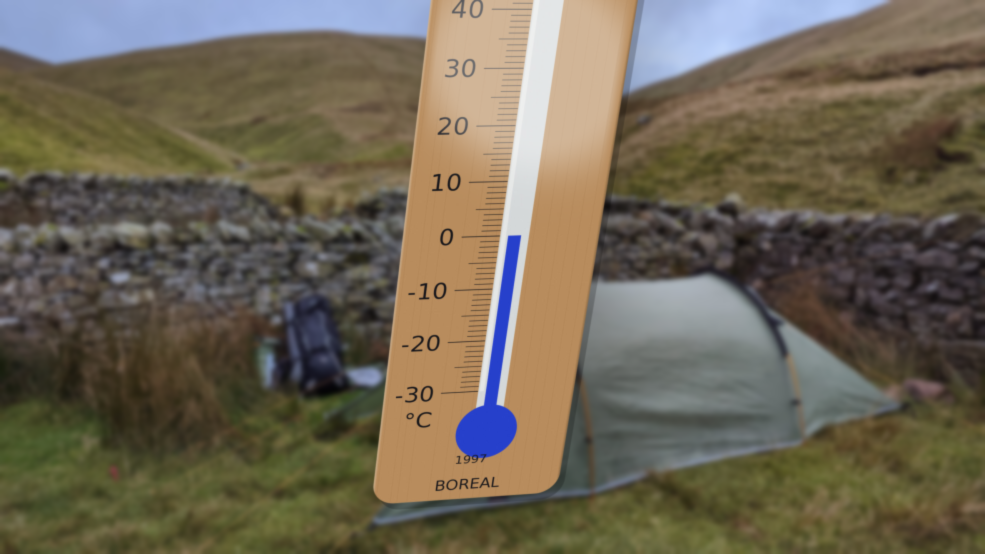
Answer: 0 (°C)
